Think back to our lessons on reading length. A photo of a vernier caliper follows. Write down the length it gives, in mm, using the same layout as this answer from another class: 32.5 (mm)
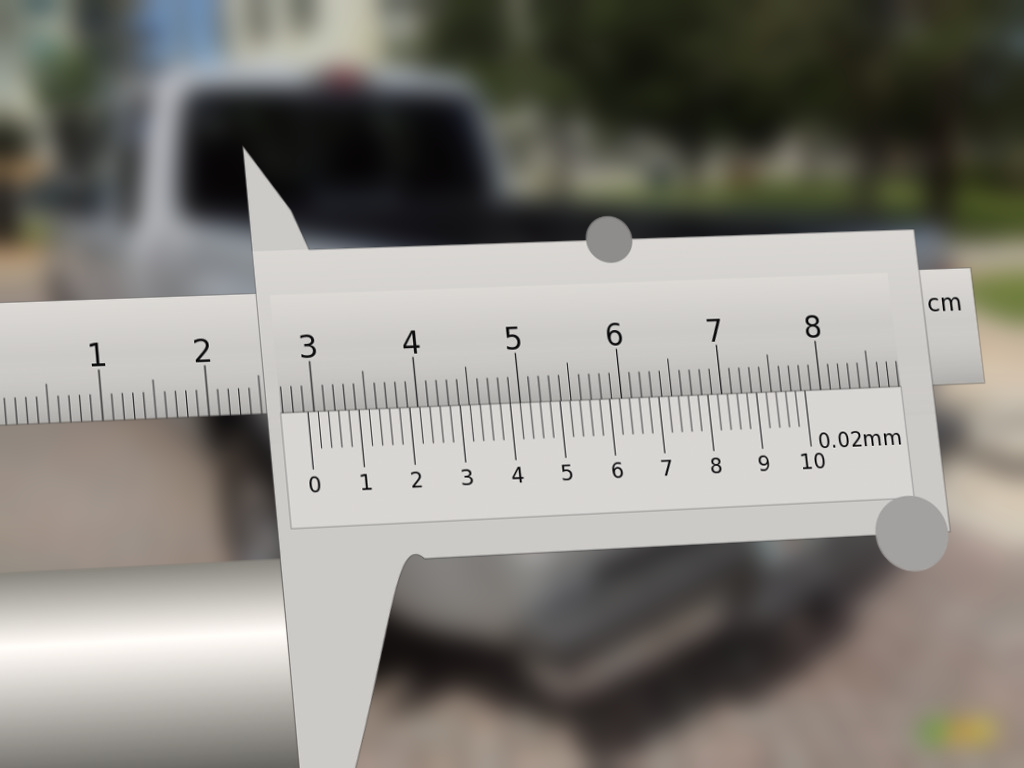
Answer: 29.4 (mm)
